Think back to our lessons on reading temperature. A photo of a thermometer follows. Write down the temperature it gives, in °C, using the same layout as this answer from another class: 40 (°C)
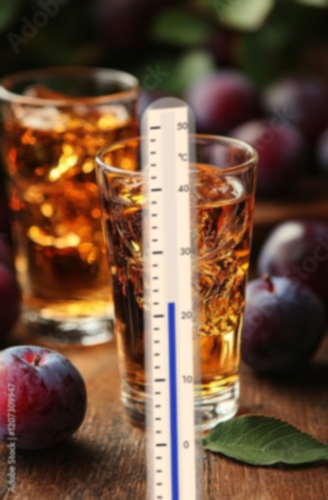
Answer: 22 (°C)
